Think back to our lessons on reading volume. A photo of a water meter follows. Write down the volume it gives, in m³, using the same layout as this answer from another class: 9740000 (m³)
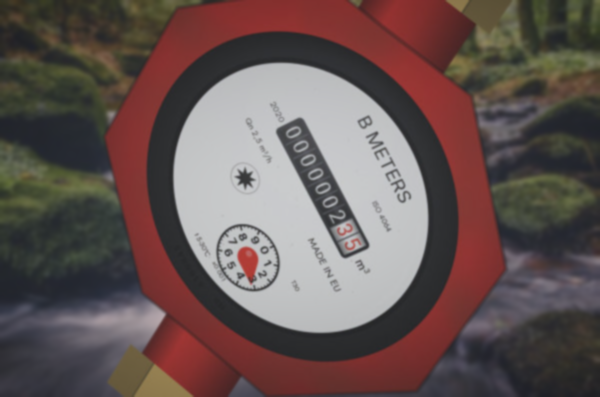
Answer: 2.353 (m³)
